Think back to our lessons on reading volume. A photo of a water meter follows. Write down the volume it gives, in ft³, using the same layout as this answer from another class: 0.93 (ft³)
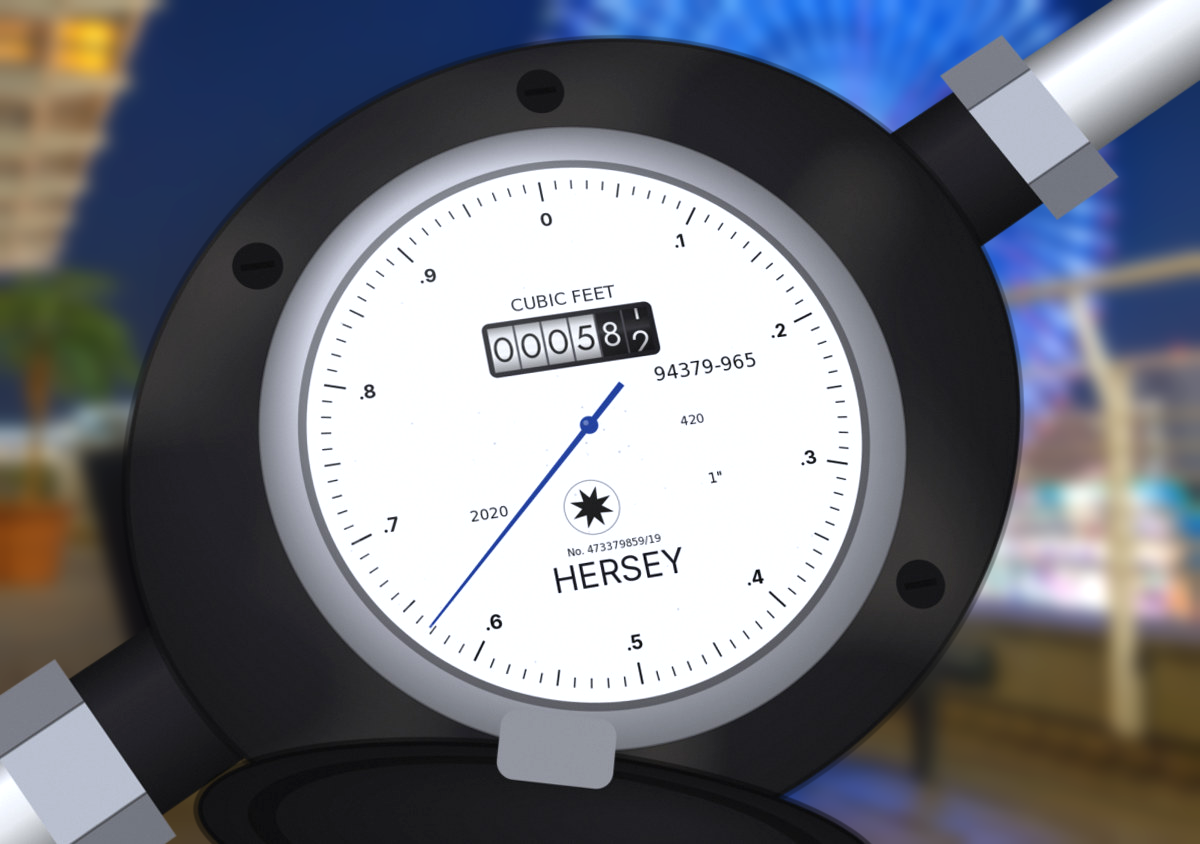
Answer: 581.63 (ft³)
